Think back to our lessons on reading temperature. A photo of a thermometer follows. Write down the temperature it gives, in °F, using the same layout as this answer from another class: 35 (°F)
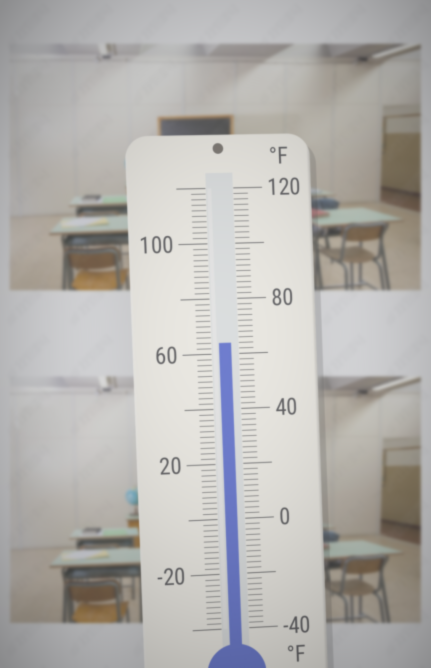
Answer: 64 (°F)
